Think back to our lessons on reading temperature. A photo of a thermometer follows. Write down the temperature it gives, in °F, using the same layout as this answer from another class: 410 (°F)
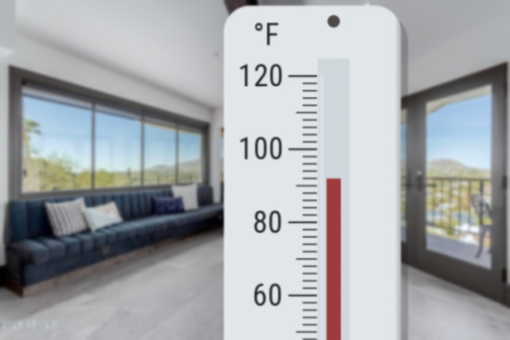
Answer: 92 (°F)
